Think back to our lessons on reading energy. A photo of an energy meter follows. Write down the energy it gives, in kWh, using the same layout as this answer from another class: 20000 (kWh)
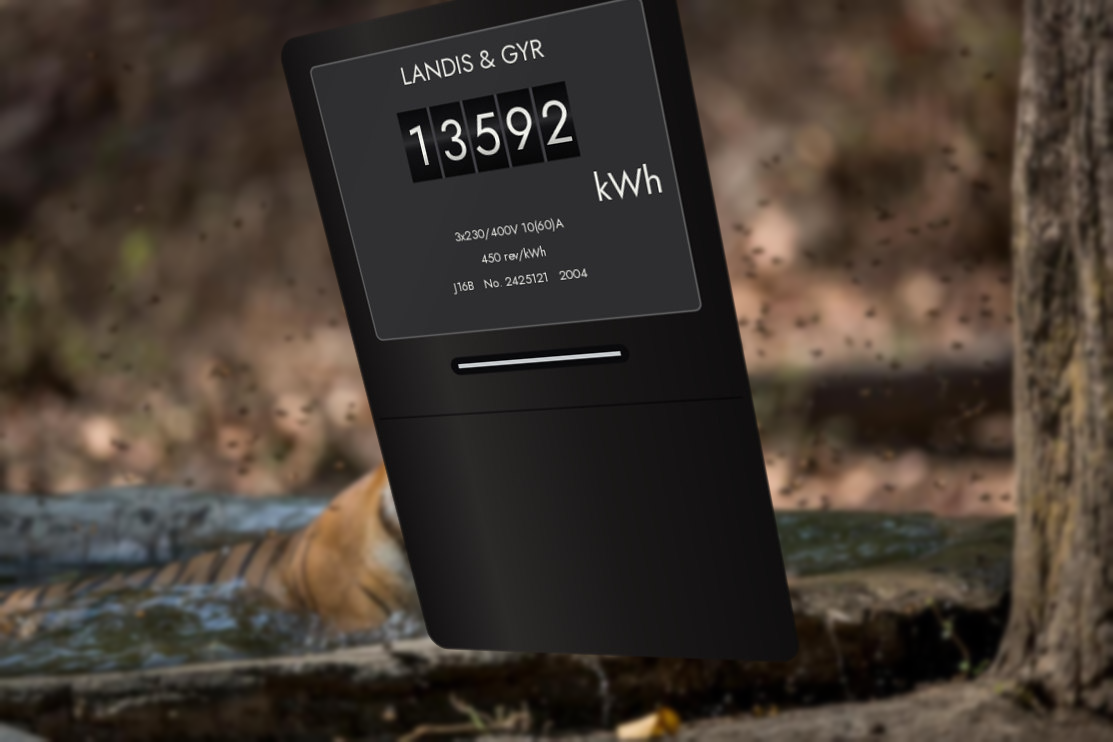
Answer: 13592 (kWh)
